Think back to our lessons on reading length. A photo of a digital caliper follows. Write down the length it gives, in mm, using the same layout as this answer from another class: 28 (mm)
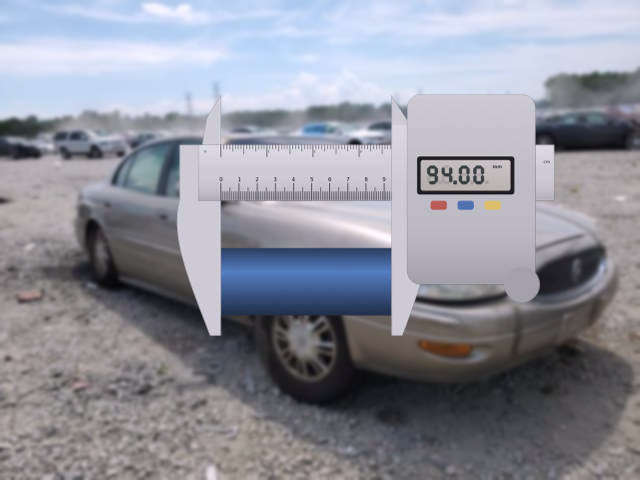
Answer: 94.00 (mm)
